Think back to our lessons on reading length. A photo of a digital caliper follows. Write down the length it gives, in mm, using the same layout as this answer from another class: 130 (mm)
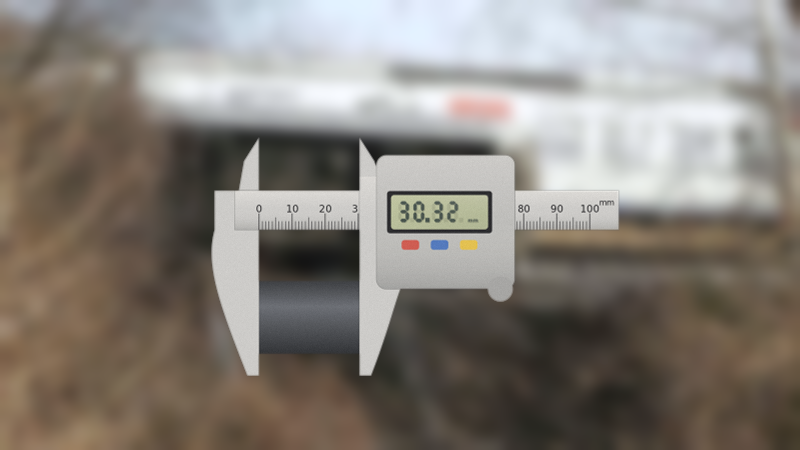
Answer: 30.32 (mm)
